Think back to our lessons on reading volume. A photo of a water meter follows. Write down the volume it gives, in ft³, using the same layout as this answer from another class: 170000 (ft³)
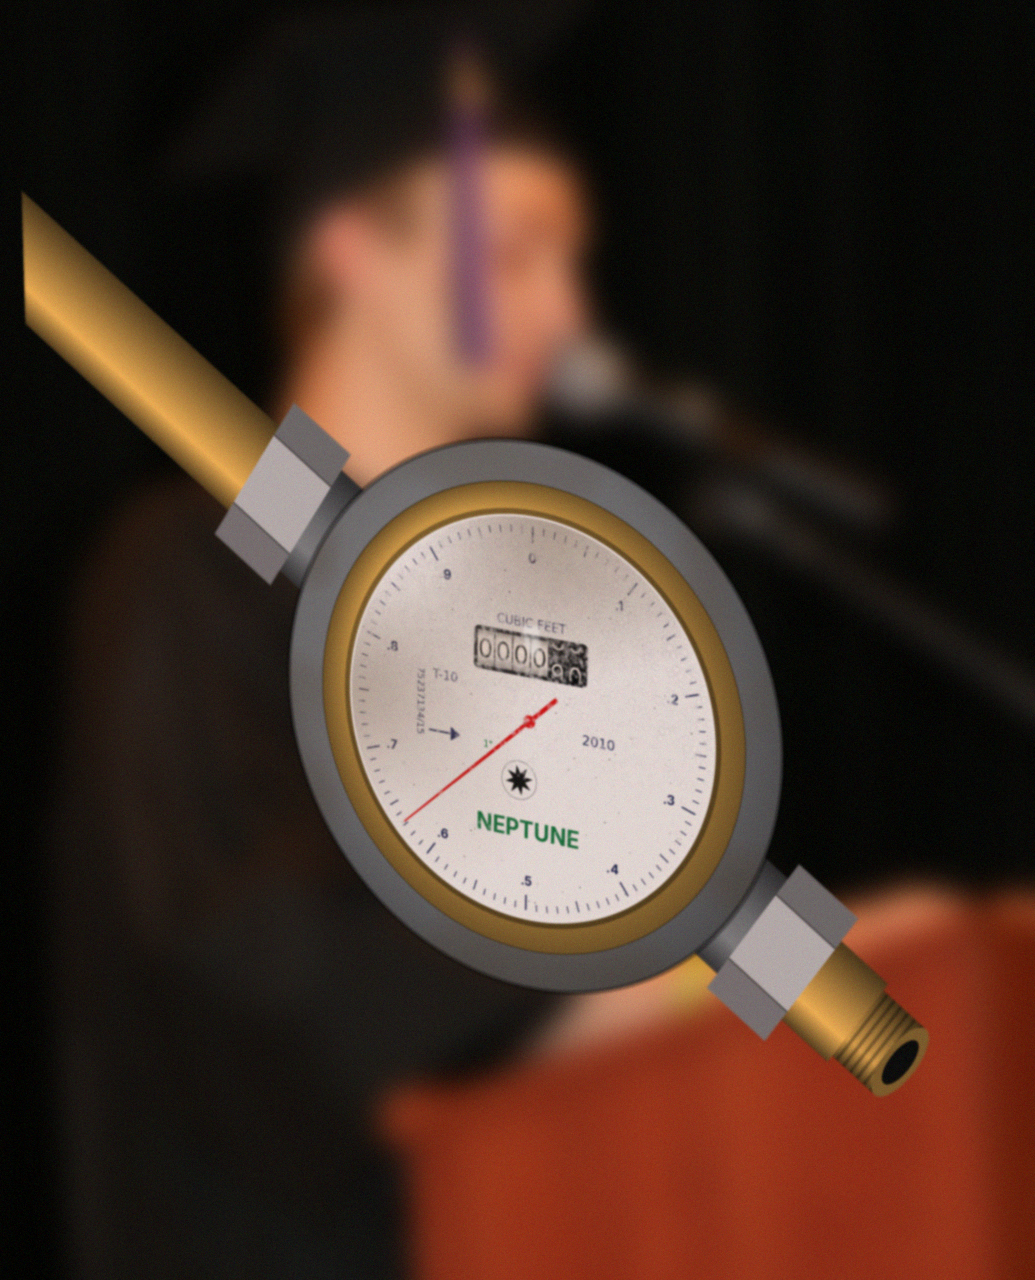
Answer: 89.63 (ft³)
